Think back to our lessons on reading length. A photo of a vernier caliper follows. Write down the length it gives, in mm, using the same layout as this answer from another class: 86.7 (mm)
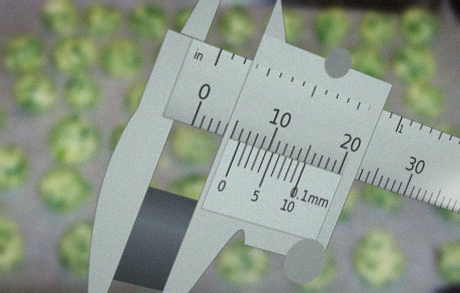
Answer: 6.2 (mm)
